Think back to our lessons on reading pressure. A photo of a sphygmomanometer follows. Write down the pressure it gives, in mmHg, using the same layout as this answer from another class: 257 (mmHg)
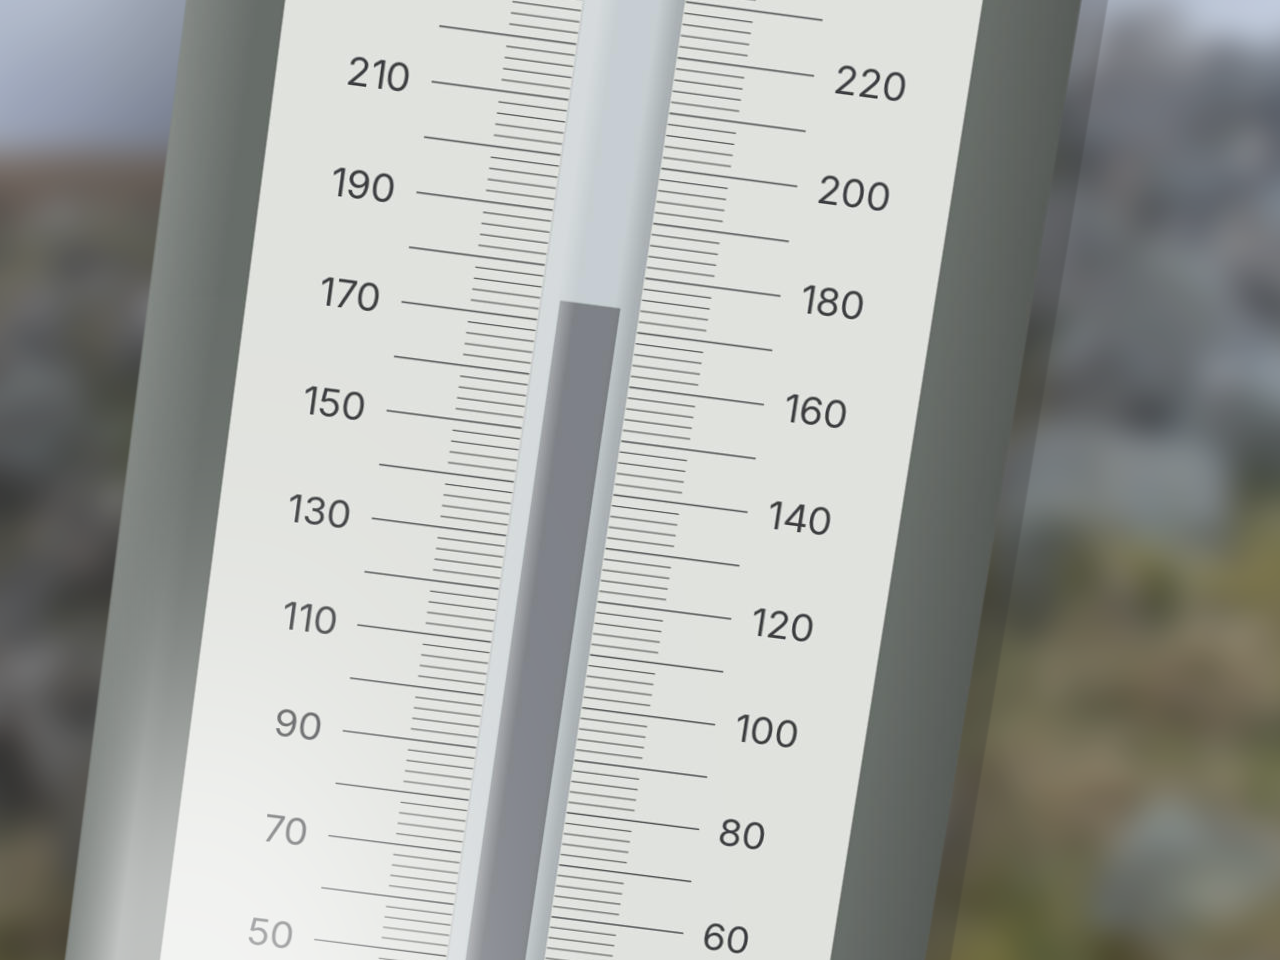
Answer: 174 (mmHg)
